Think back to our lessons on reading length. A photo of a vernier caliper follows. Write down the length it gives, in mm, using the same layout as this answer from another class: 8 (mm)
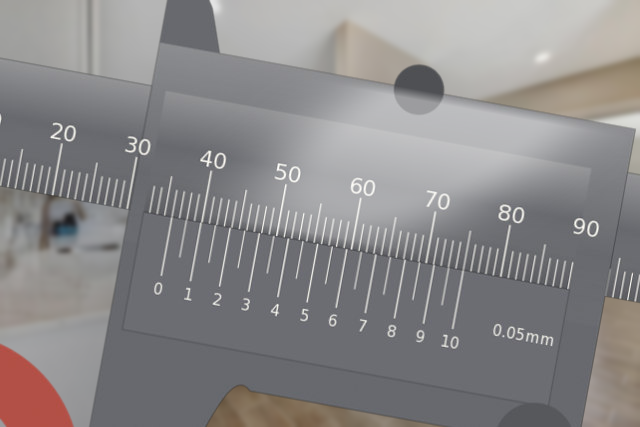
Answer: 36.0 (mm)
